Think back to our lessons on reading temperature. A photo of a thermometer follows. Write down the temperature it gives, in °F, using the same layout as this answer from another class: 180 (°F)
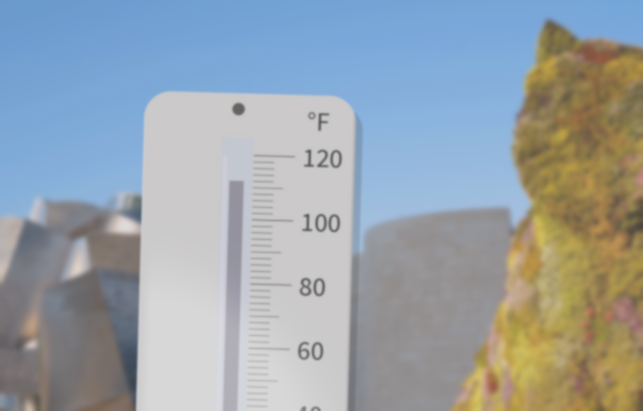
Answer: 112 (°F)
